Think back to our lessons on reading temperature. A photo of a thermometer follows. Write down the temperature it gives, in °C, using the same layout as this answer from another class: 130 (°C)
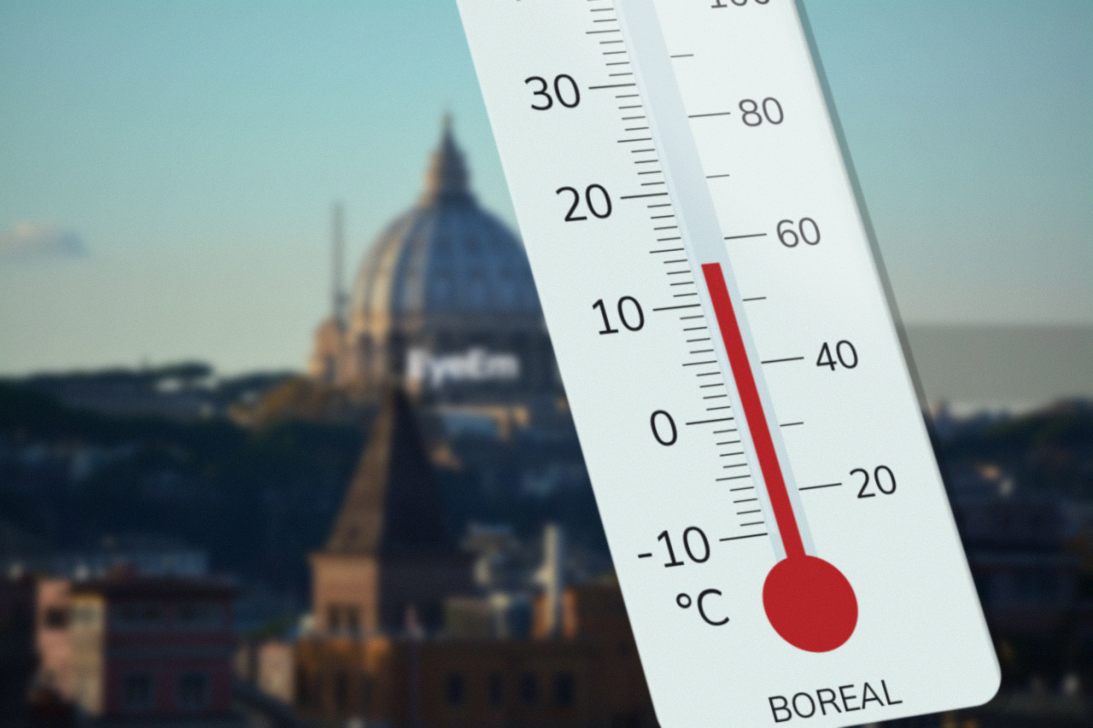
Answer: 13.5 (°C)
